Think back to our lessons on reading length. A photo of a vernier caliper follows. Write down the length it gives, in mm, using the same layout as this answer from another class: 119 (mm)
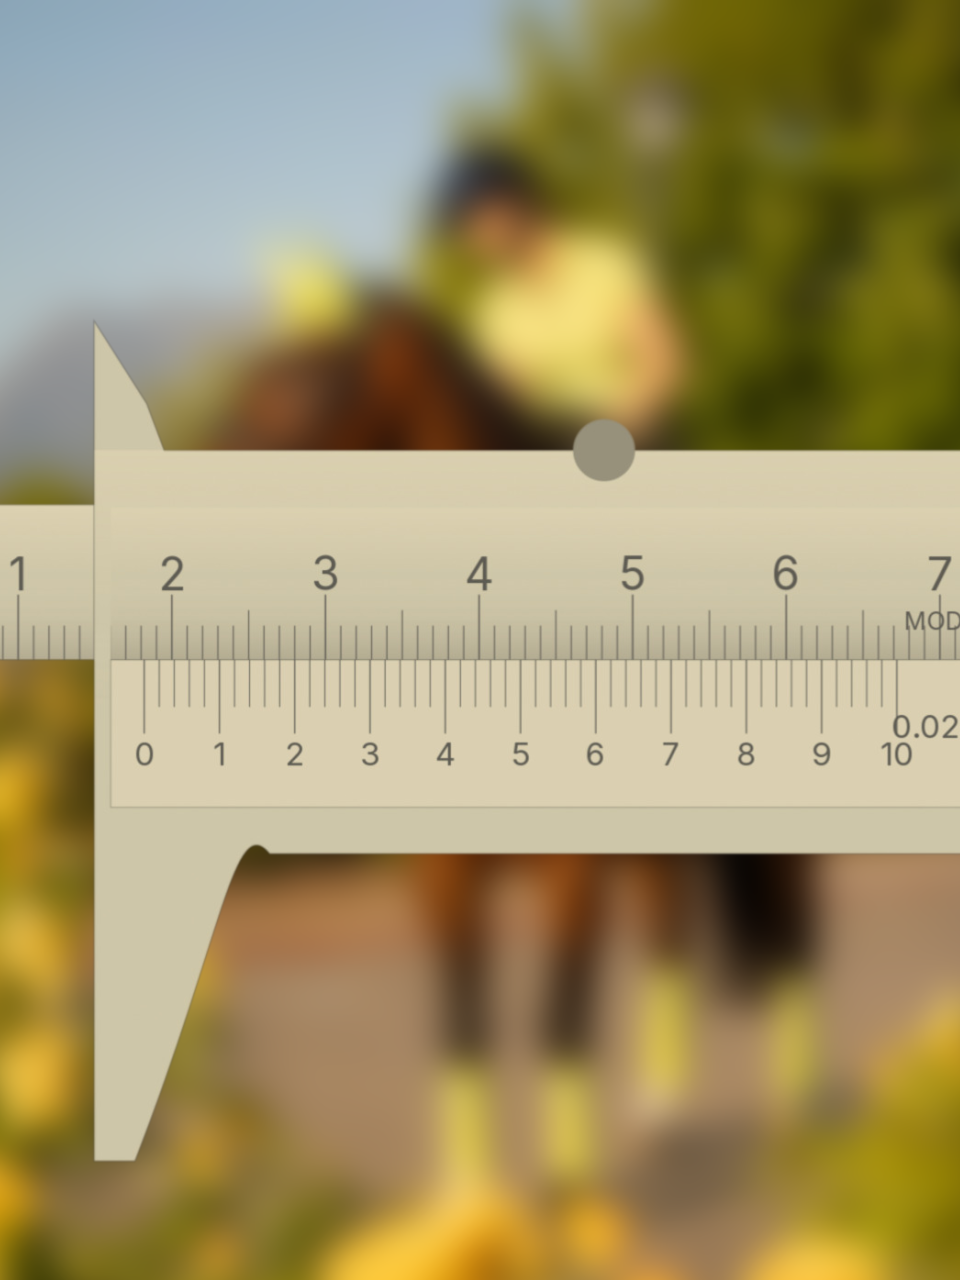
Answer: 18.2 (mm)
